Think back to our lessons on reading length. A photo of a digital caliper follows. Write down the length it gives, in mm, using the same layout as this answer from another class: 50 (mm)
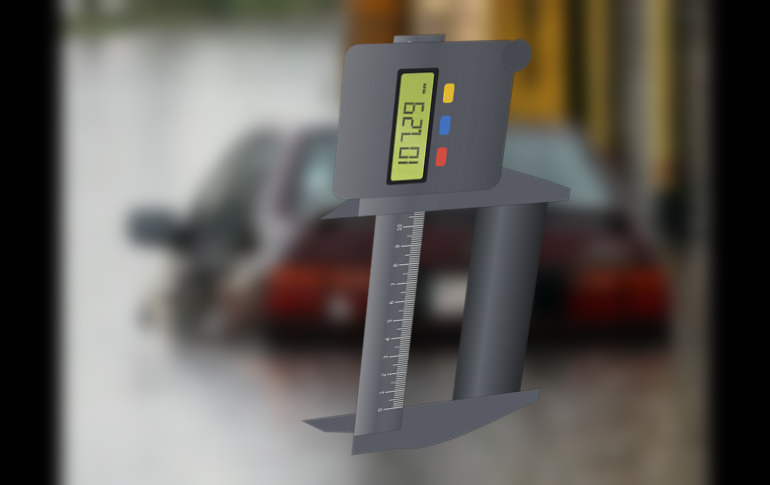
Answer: 107.29 (mm)
